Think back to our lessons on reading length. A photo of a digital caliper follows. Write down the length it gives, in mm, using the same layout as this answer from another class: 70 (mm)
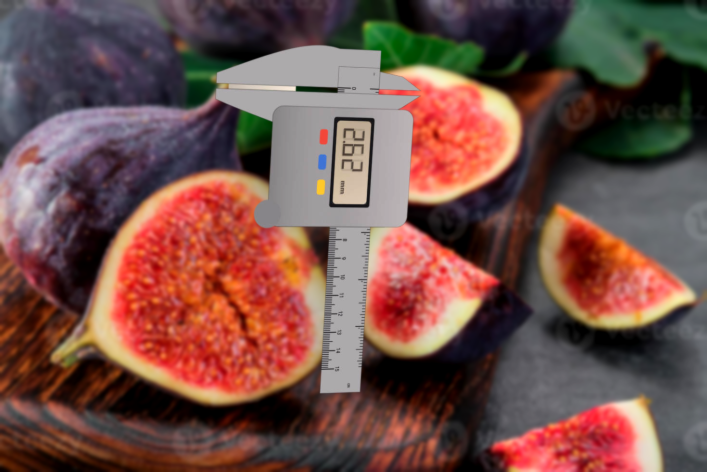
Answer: 2.62 (mm)
